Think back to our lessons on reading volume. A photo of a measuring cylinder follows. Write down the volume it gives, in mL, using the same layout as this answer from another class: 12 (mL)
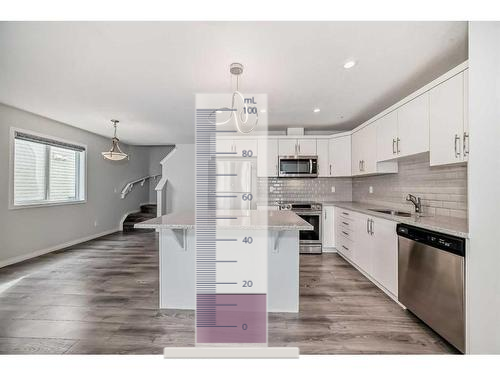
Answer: 15 (mL)
